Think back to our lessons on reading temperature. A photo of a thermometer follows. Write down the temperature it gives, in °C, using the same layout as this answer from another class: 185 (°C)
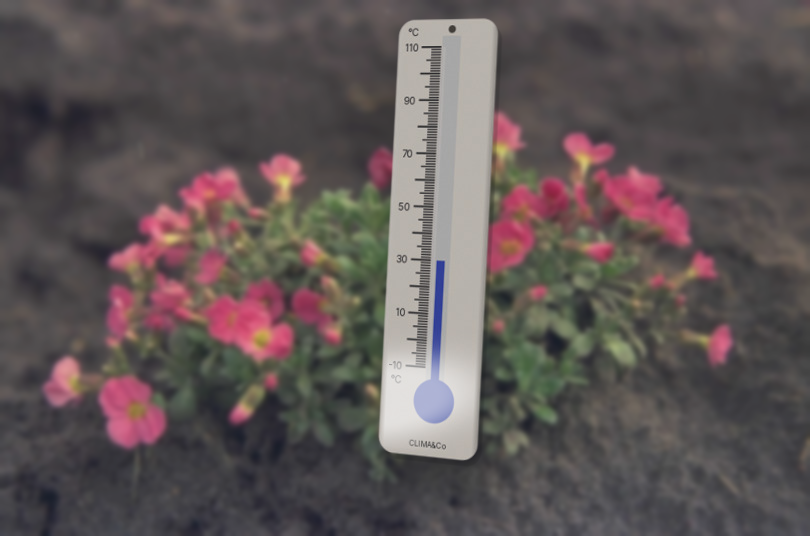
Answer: 30 (°C)
